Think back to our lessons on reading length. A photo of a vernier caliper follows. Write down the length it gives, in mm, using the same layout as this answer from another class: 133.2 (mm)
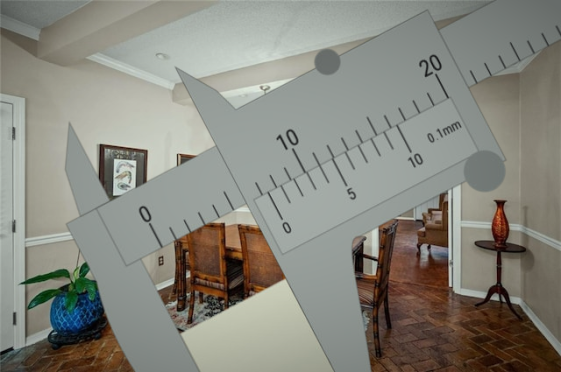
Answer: 7.4 (mm)
